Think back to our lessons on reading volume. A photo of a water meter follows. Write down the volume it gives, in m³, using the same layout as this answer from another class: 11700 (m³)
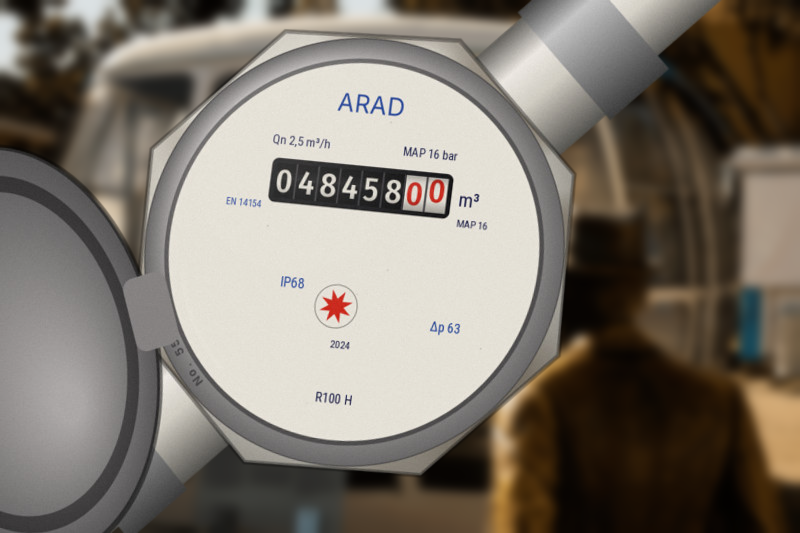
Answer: 48458.00 (m³)
